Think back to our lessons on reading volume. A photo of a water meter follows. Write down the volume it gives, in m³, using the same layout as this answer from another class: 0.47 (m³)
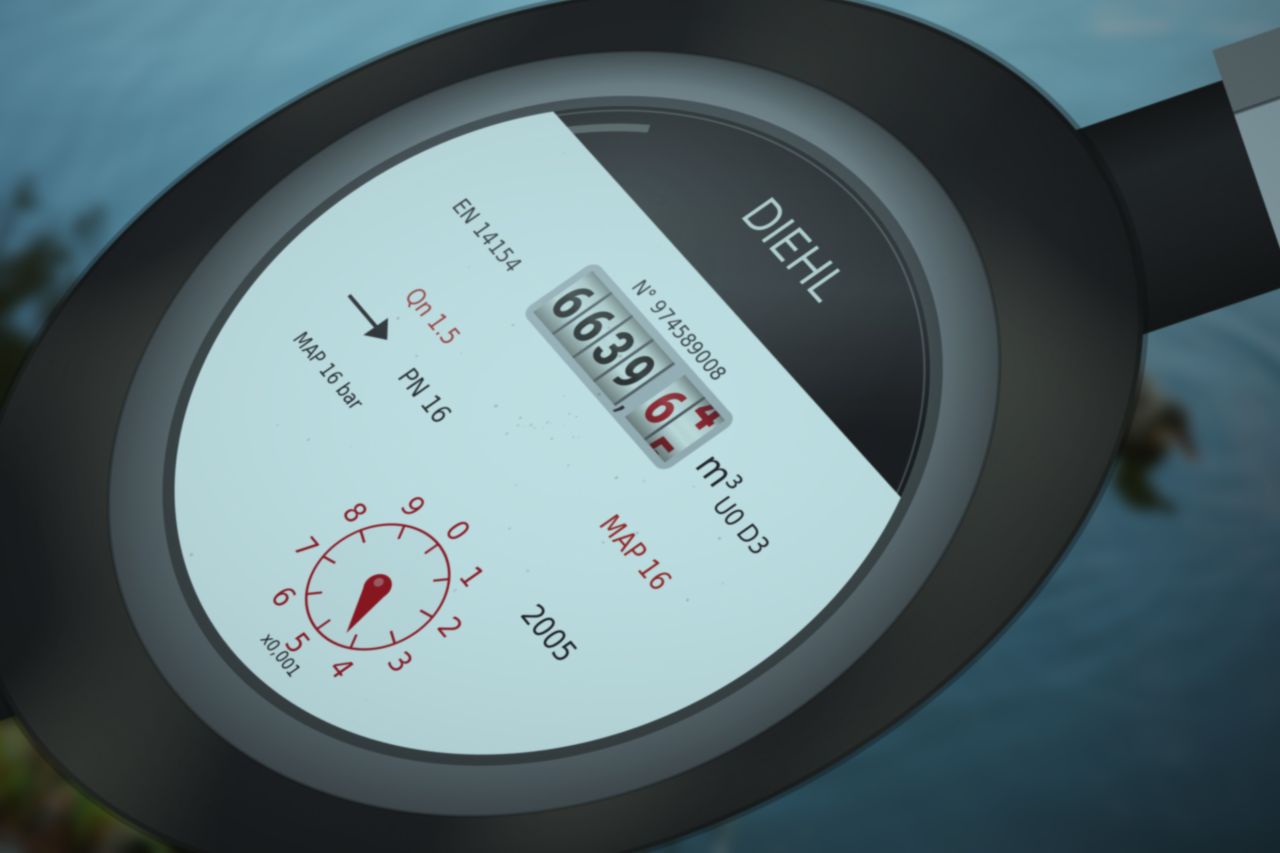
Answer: 6639.644 (m³)
